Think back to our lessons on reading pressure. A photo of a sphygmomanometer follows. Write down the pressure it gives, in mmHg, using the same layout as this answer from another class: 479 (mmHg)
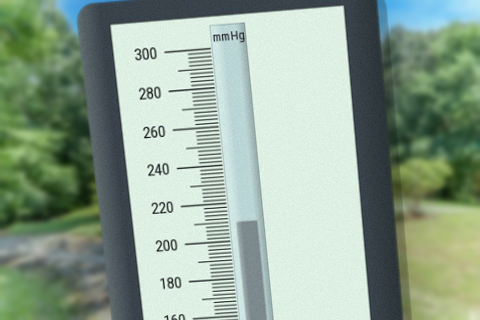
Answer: 210 (mmHg)
